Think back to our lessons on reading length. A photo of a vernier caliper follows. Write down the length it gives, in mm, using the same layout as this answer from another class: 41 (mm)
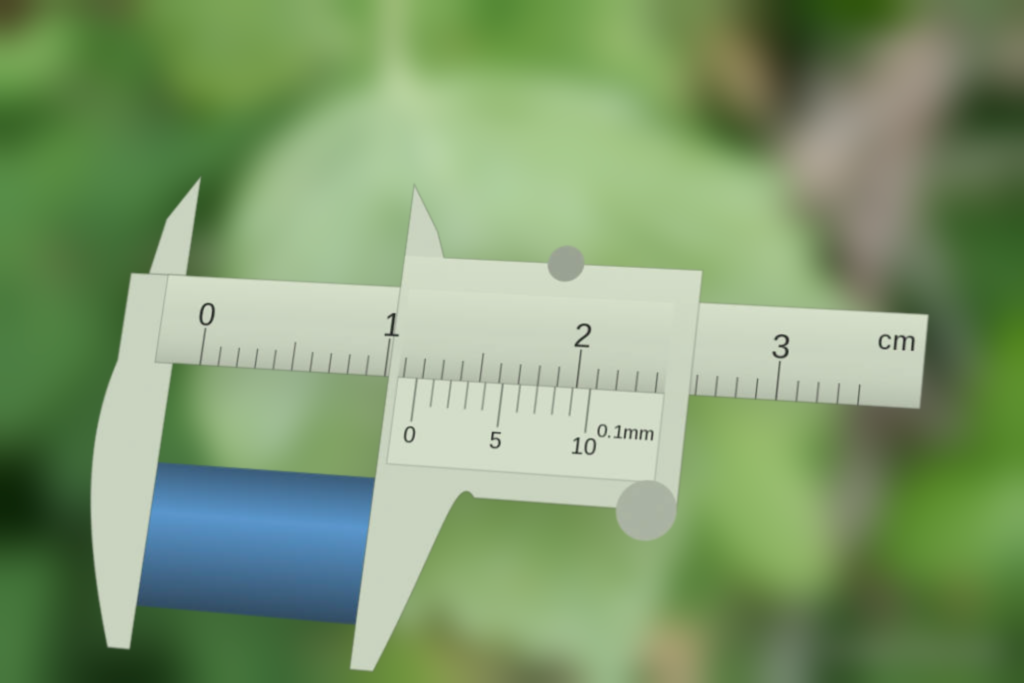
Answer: 11.7 (mm)
